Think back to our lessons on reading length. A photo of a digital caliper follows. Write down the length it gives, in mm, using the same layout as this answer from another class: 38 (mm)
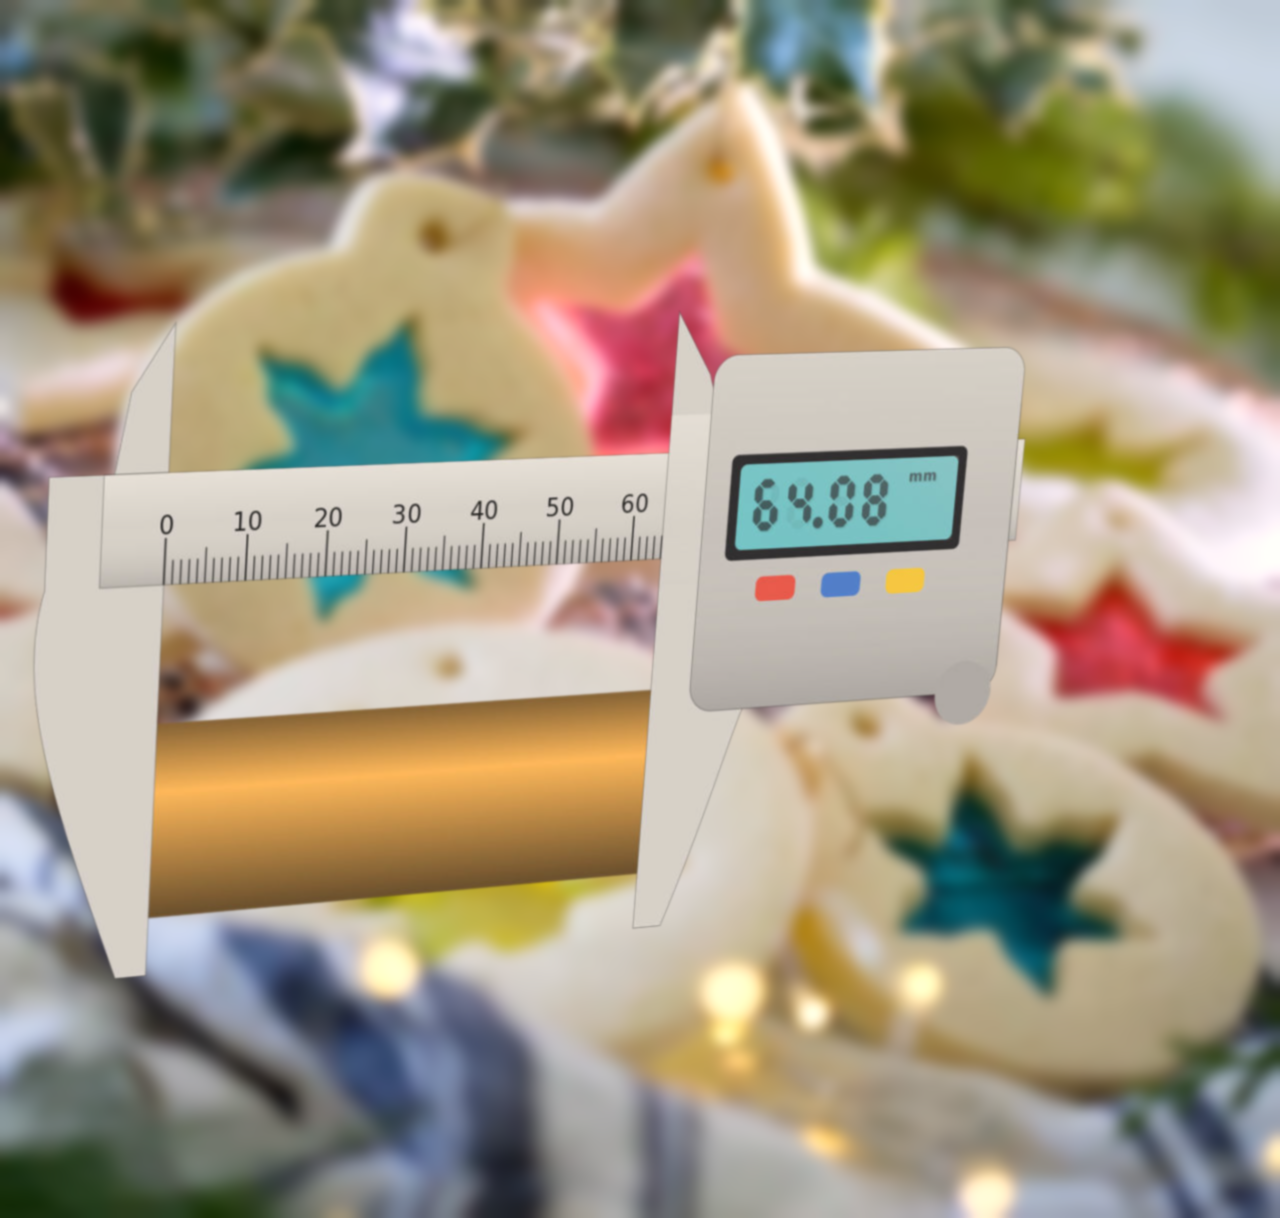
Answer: 64.08 (mm)
